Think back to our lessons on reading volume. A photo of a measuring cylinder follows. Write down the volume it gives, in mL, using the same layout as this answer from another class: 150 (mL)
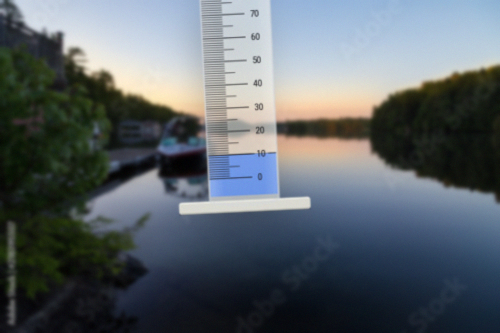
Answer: 10 (mL)
